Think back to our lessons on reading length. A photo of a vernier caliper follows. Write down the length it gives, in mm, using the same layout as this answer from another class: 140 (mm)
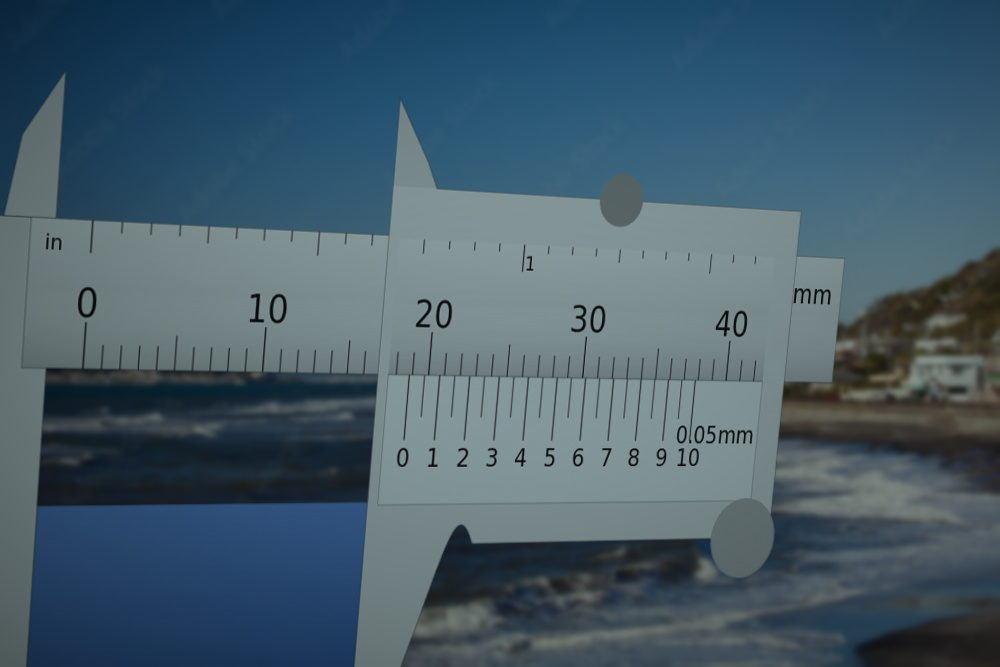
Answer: 18.8 (mm)
